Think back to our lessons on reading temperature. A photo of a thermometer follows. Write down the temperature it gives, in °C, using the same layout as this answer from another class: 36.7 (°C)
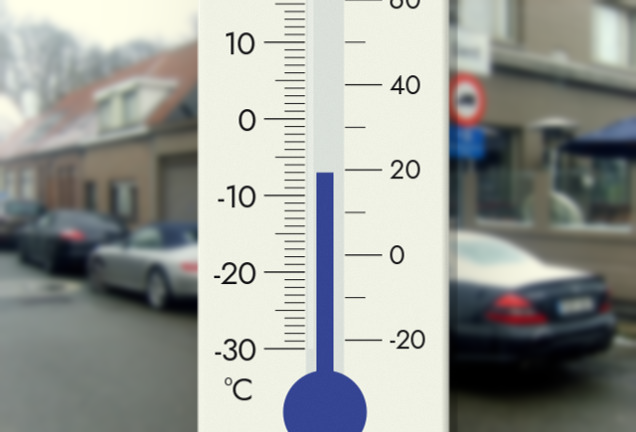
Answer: -7 (°C)
